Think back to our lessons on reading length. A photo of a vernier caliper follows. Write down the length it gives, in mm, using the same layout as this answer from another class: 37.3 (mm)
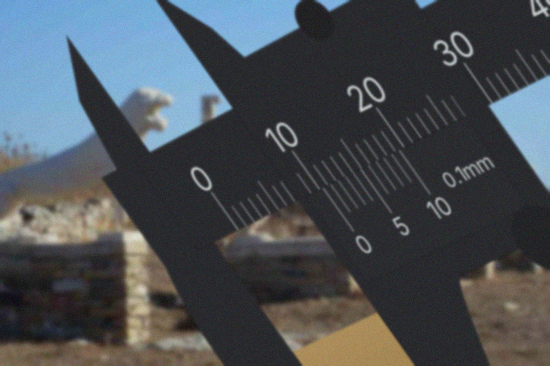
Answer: 10.4 (mm)
